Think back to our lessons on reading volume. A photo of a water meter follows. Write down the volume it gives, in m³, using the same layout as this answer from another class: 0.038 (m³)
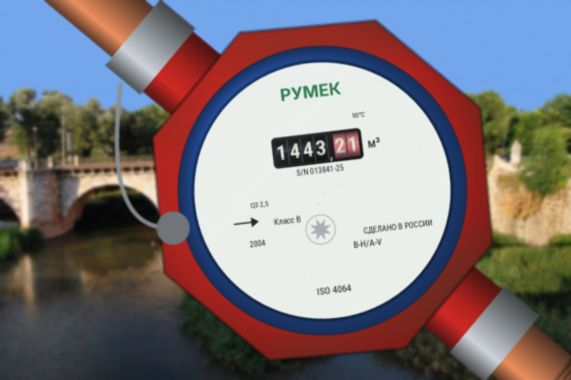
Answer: 1443.21 (m³)
